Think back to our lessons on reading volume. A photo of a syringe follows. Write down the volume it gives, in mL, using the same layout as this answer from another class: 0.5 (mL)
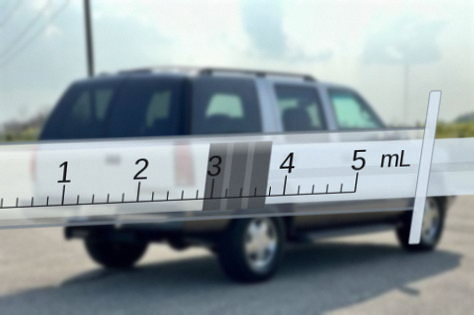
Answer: 2.9 (mL)
